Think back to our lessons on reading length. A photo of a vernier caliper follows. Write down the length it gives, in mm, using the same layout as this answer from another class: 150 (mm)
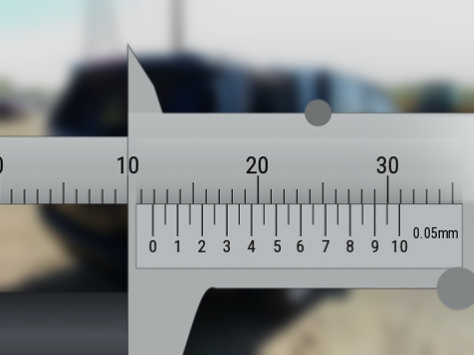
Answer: 11.9 (mm)
